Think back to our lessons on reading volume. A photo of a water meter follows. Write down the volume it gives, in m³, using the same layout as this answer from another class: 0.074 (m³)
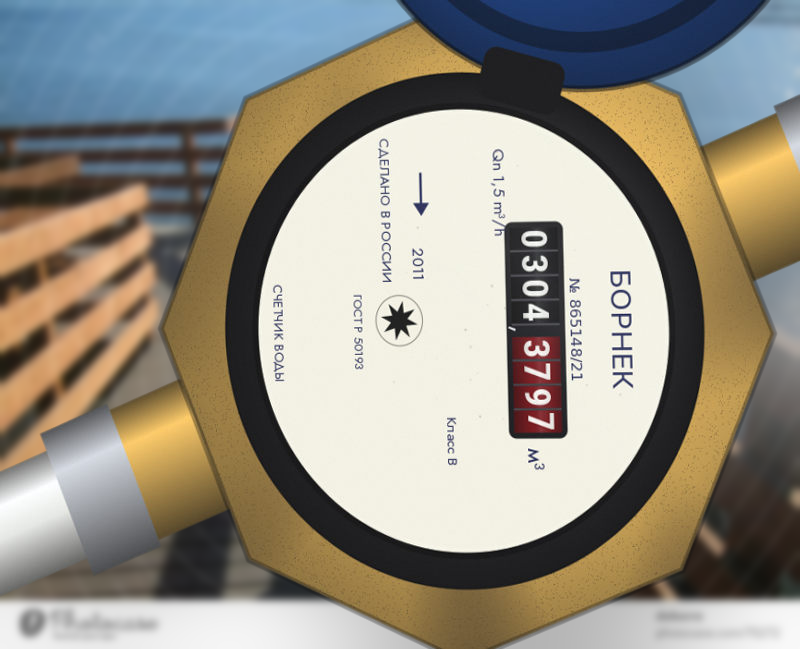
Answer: 304.3797 (m³)
